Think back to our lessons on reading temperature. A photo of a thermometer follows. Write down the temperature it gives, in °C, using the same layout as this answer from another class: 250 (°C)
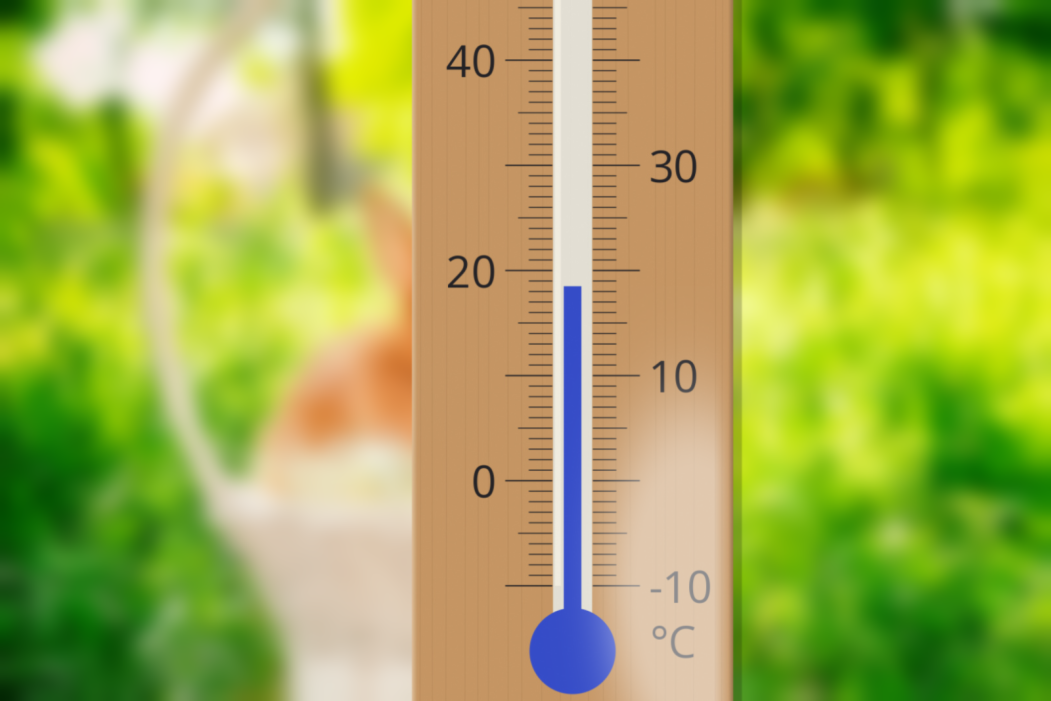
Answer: 18.5 (°C)
